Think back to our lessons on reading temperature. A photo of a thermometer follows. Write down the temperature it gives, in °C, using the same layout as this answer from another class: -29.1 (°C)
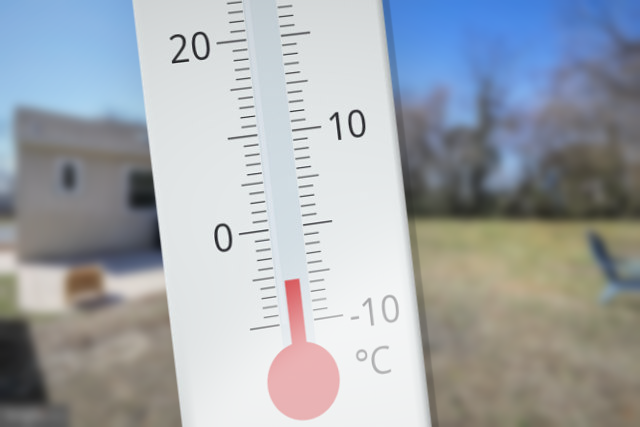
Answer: -5.5 (°C)
